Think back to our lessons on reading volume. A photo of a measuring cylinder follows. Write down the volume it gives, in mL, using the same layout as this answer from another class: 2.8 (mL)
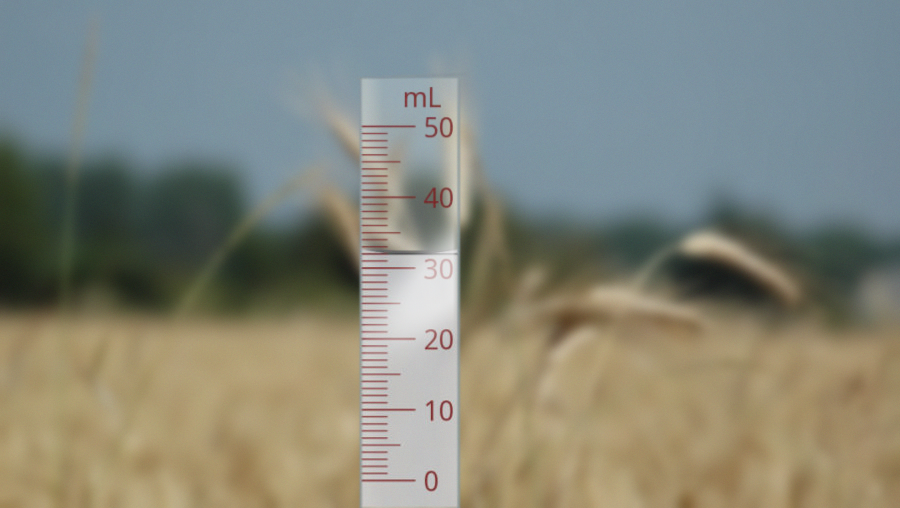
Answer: 32 (mL)
